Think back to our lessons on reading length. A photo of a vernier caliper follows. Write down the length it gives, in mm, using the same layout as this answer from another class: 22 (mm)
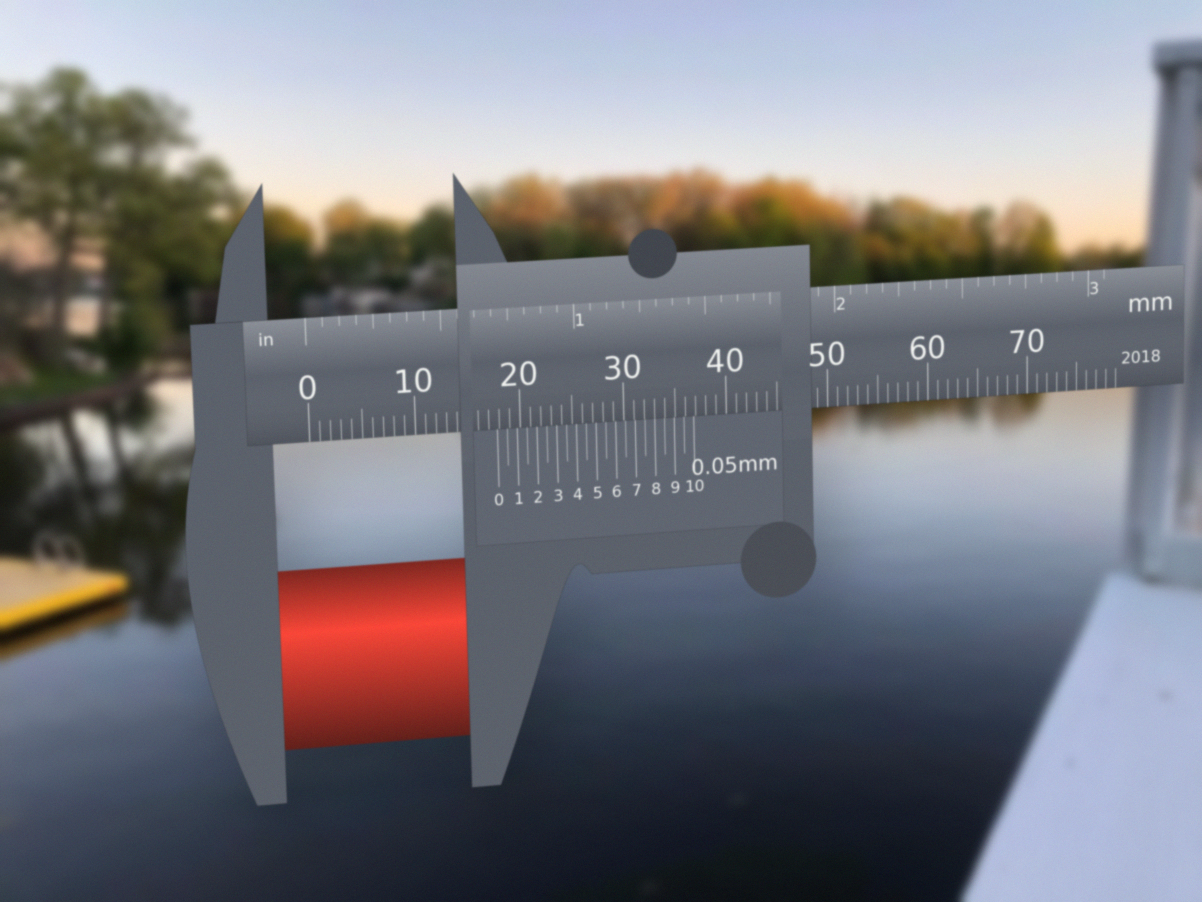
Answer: 17.8 (mm)
